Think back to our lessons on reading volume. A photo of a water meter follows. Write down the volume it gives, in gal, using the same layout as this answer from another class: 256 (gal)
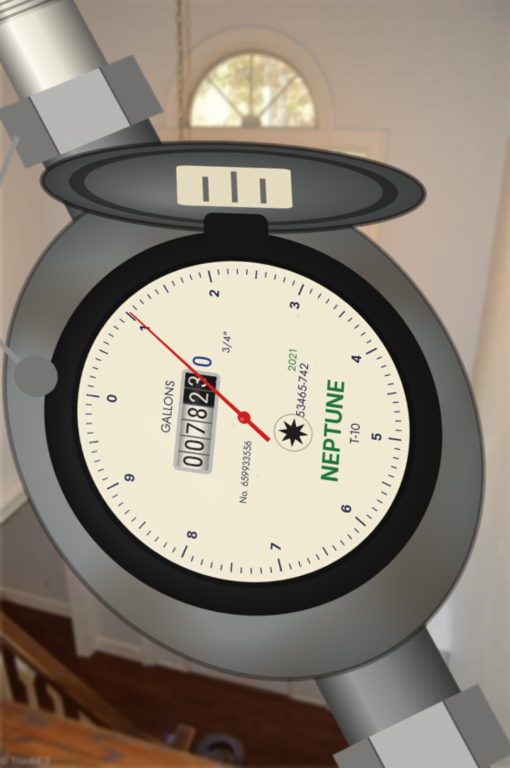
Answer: 78231.0 (gal)
